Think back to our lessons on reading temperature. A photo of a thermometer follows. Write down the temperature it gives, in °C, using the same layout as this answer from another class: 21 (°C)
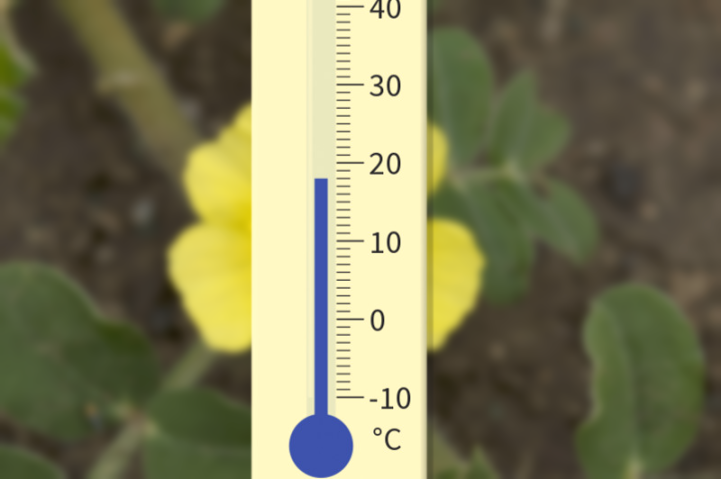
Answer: 18 (°C)
